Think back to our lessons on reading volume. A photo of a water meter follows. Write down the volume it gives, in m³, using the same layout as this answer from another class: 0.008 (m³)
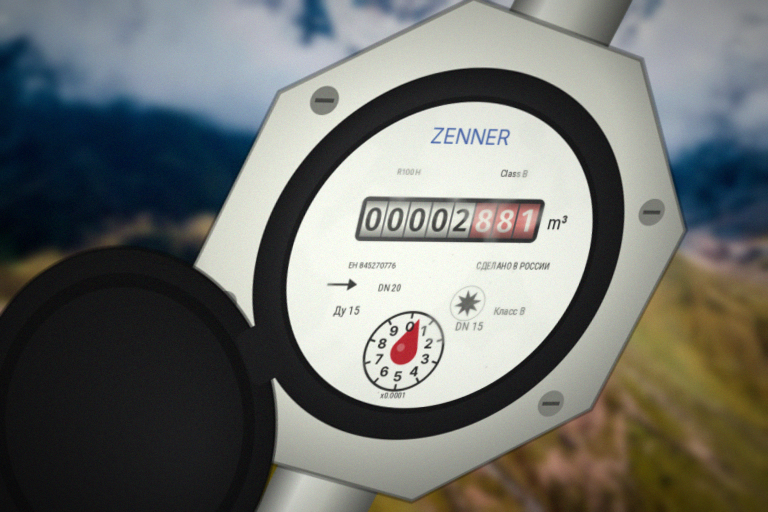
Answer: 2.8810 (m³)
